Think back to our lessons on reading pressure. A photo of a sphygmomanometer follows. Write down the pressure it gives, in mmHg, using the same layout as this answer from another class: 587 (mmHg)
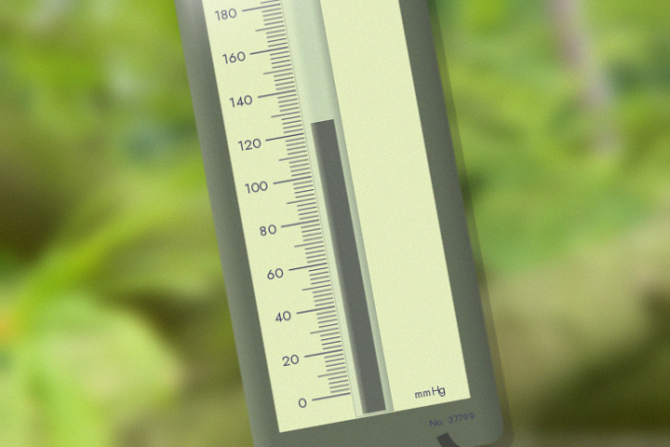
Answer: 124 (mmHg)
